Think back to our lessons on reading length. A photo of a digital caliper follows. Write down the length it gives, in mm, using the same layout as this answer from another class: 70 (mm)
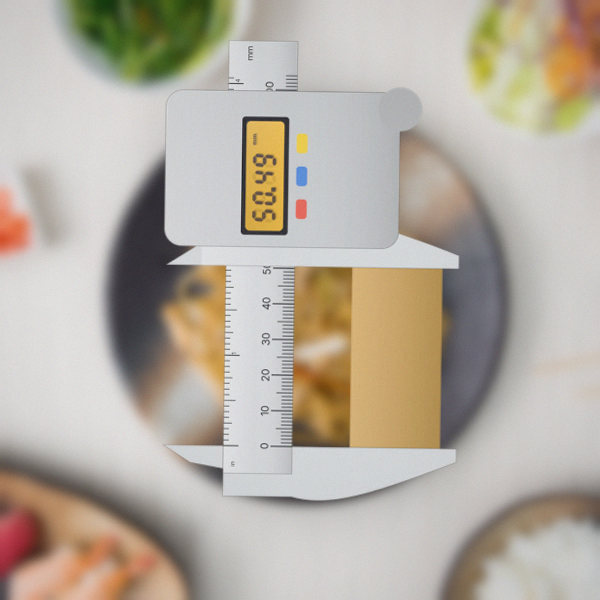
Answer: 50.49 (mm)
